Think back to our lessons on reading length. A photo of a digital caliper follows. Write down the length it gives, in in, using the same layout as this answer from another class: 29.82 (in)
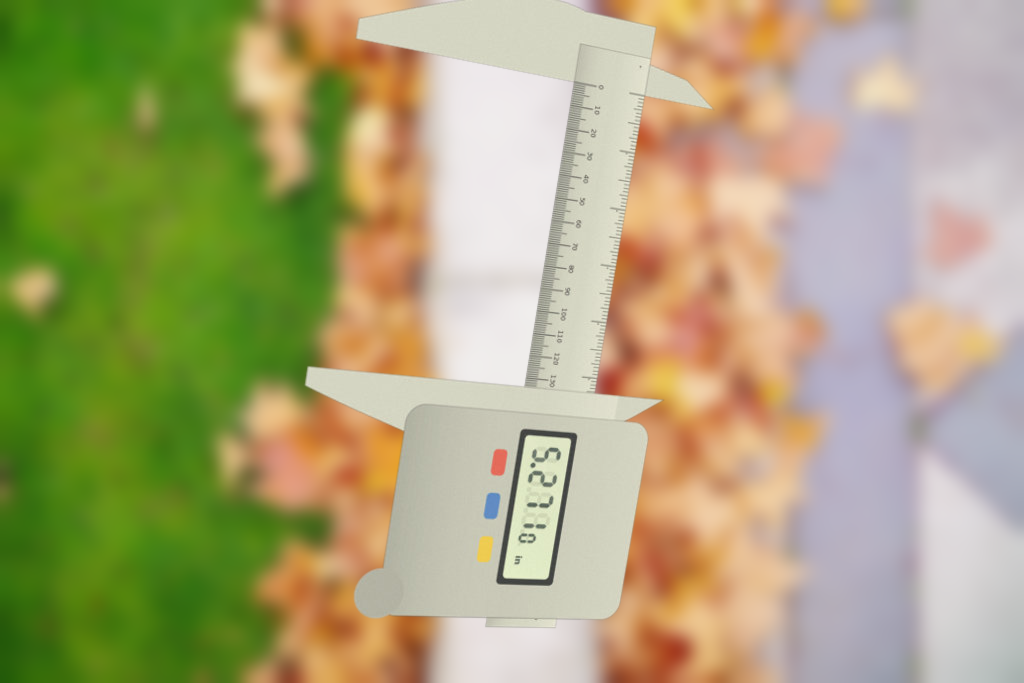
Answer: 5.2710 (in)
